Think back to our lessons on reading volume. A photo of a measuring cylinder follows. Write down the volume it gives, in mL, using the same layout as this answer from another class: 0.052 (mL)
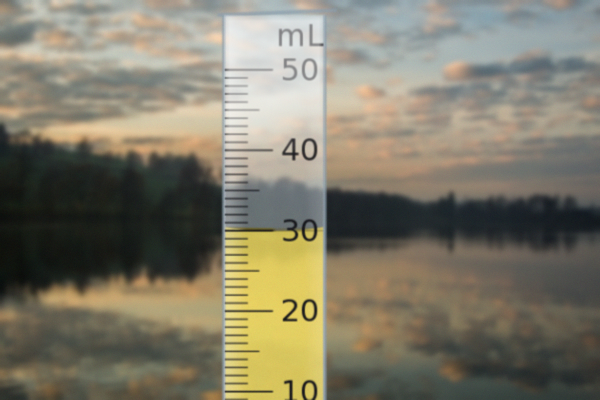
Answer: 30 (mL)
